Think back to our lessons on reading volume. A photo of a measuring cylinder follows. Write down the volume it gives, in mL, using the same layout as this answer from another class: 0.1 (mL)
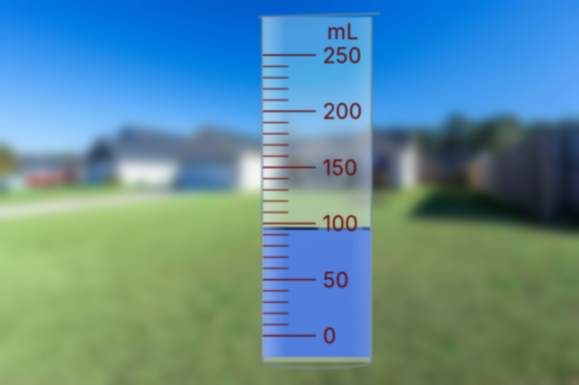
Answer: 95 (mL)
